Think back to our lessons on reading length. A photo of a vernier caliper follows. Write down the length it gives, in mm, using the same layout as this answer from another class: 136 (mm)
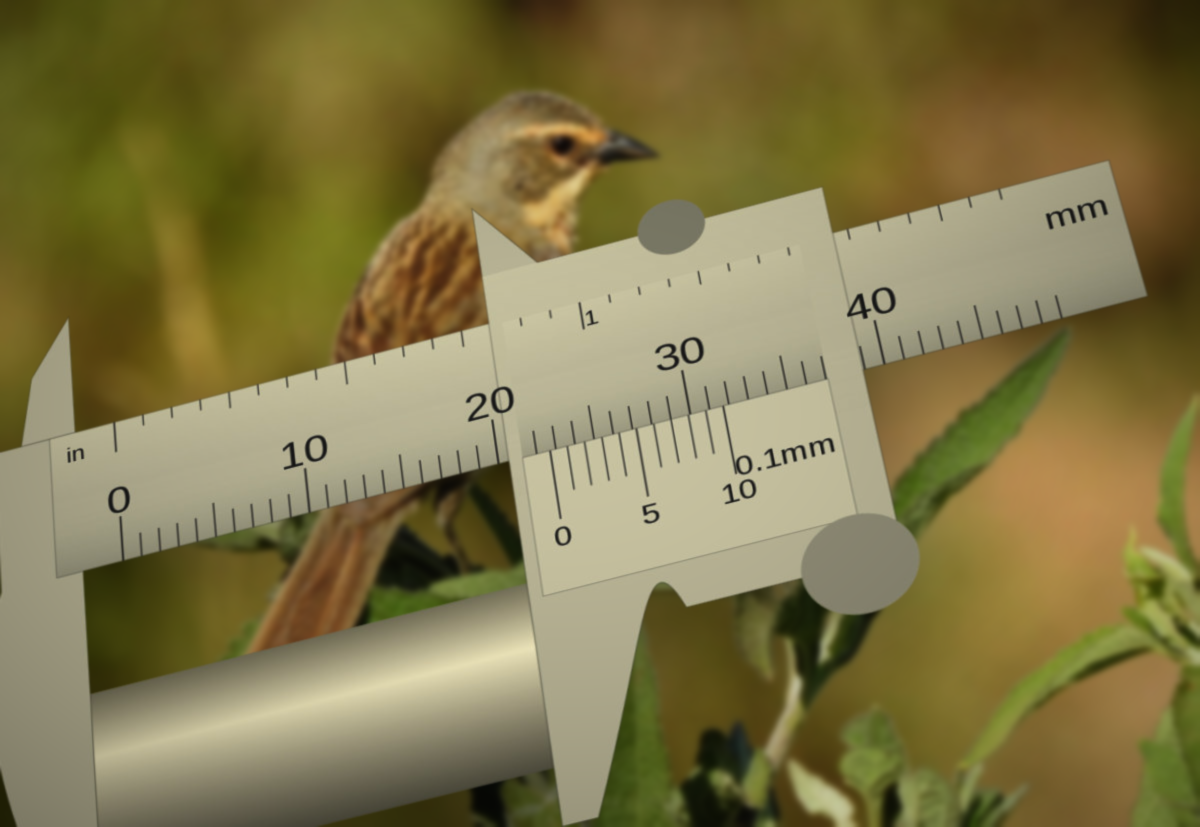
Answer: 22.7 (mm)
